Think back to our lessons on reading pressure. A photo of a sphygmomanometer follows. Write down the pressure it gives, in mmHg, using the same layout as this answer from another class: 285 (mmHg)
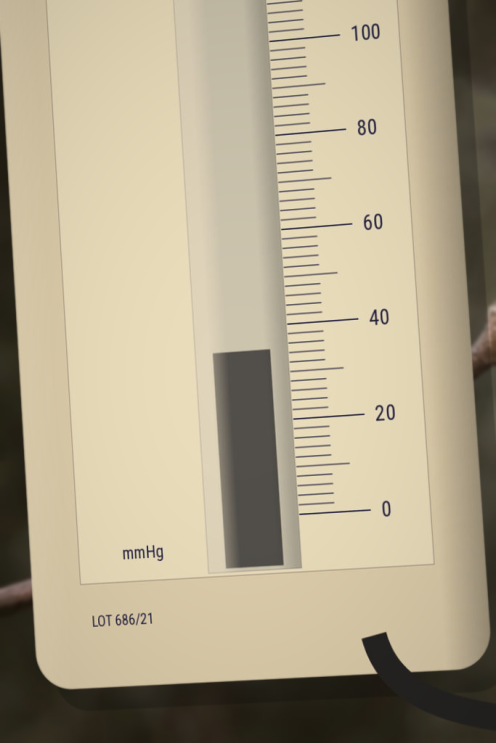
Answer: 35 (mmHg)
